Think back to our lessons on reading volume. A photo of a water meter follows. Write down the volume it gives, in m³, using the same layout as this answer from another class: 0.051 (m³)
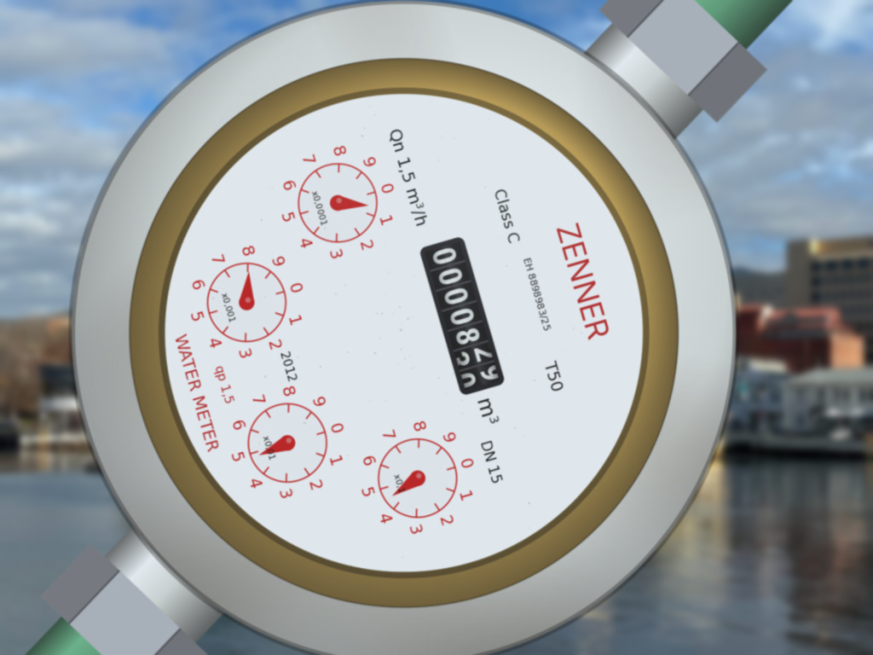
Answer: 829.4480 (m³)
